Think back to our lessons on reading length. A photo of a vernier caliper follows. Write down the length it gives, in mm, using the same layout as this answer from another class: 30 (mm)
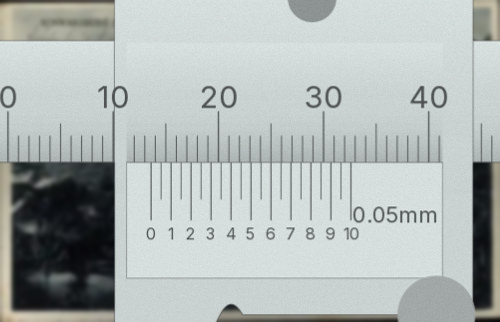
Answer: 13.6 (mm)
